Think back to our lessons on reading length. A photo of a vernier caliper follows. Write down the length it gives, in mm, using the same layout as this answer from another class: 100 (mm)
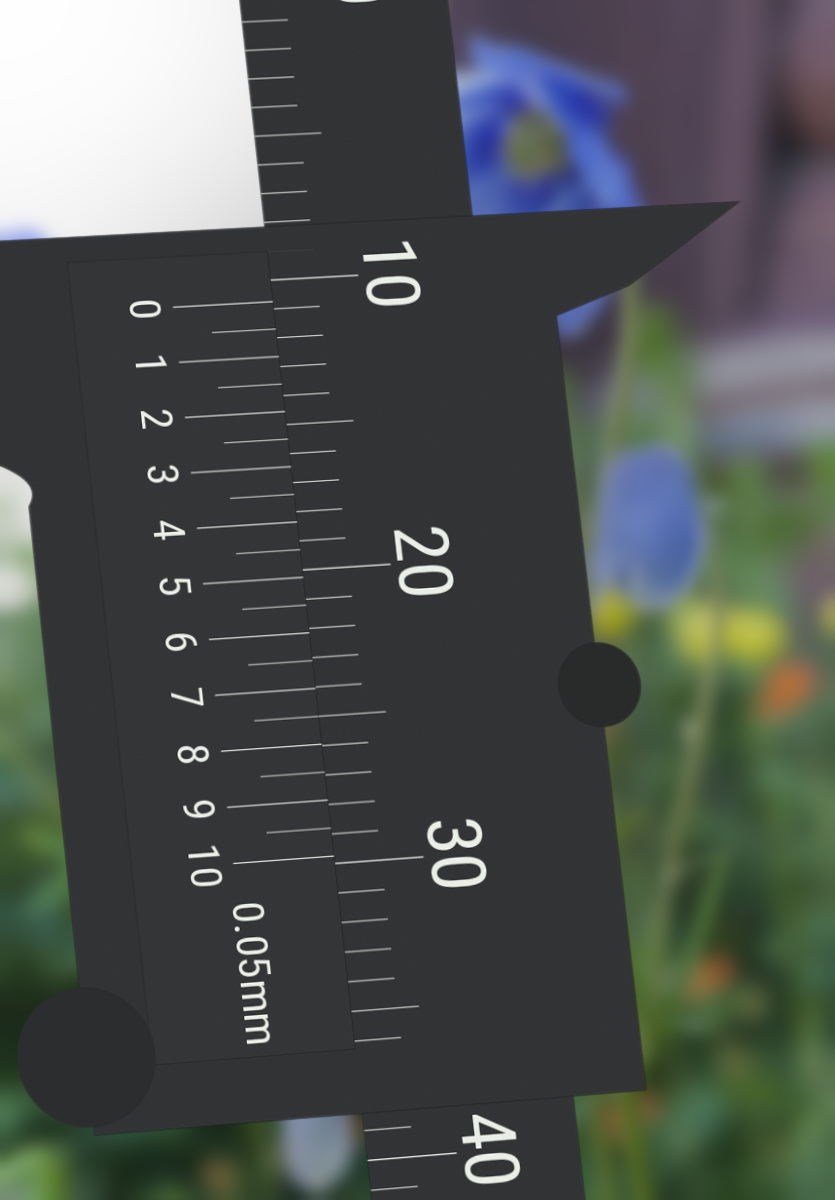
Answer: 10.75 (mm)
